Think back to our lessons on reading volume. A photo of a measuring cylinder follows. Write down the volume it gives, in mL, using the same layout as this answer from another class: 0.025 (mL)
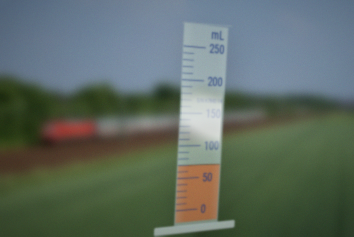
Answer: 70 (mL)
